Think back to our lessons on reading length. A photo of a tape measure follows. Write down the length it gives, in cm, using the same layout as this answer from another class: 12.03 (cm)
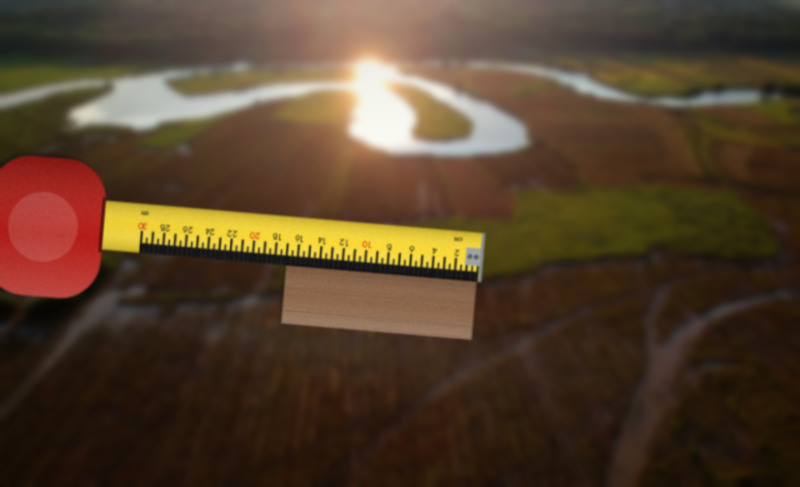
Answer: 17 (cm)
